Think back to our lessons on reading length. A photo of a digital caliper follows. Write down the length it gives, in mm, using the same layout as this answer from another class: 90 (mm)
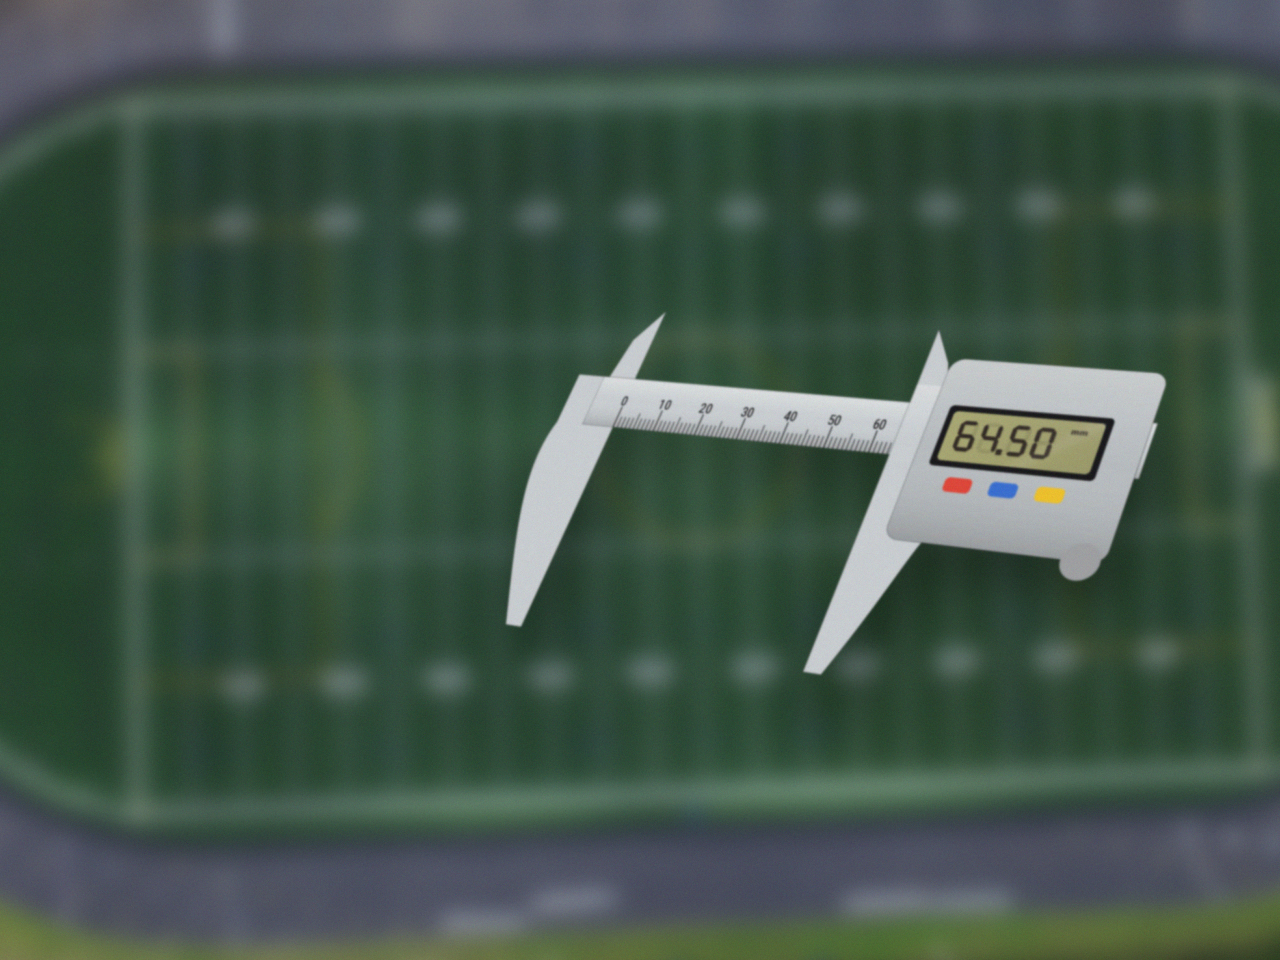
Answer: 64.50 (mm)
